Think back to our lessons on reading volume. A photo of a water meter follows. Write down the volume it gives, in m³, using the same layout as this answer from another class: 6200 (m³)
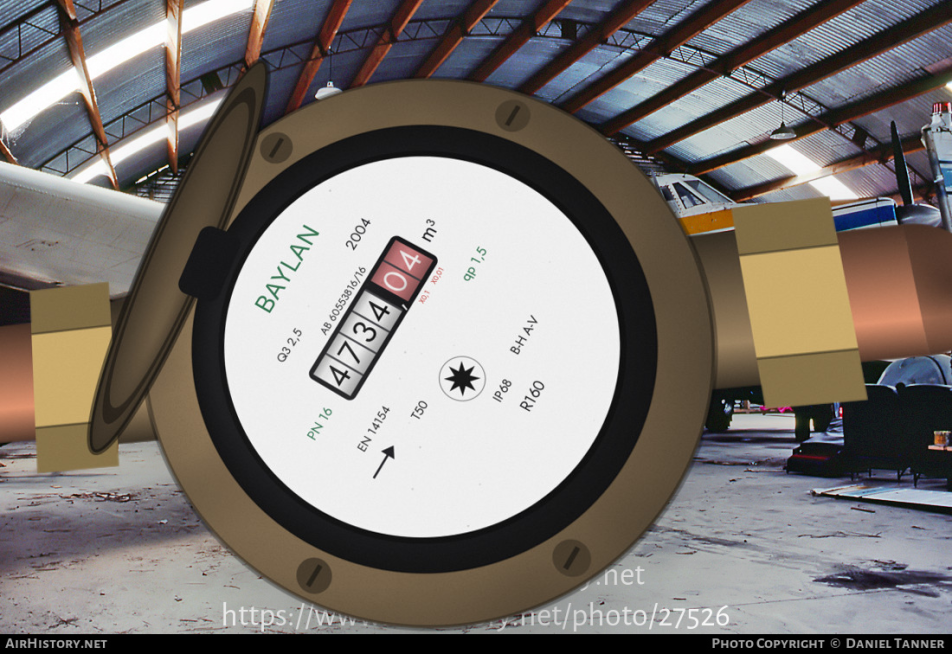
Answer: 4734.04 (m³)
